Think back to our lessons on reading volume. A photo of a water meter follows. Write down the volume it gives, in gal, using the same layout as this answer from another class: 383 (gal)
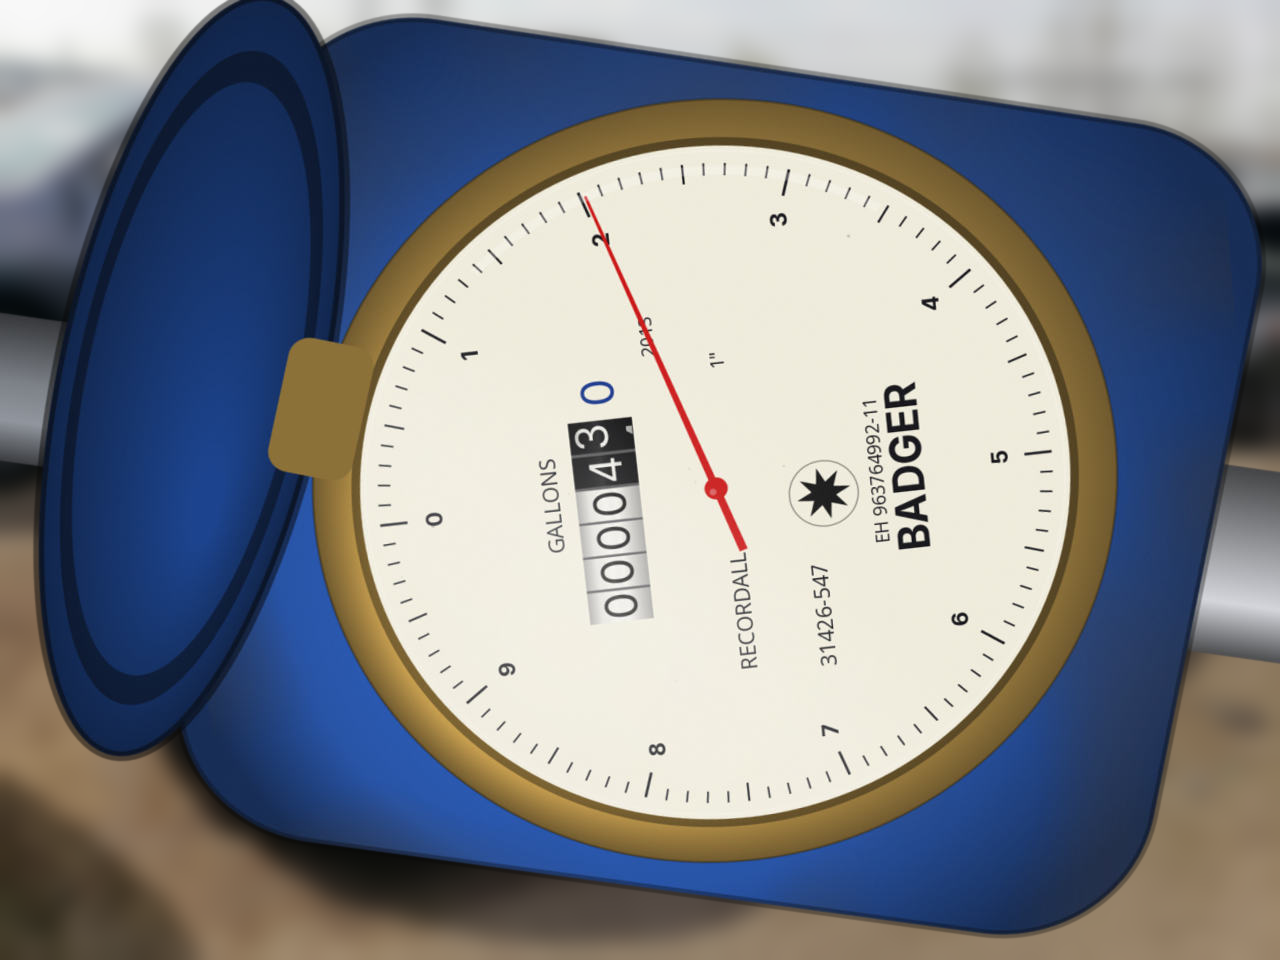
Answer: 432.0 (gal)
